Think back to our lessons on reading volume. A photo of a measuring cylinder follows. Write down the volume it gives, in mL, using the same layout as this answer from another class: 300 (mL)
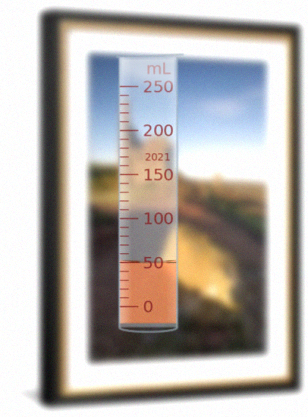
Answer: 50 (mL)
